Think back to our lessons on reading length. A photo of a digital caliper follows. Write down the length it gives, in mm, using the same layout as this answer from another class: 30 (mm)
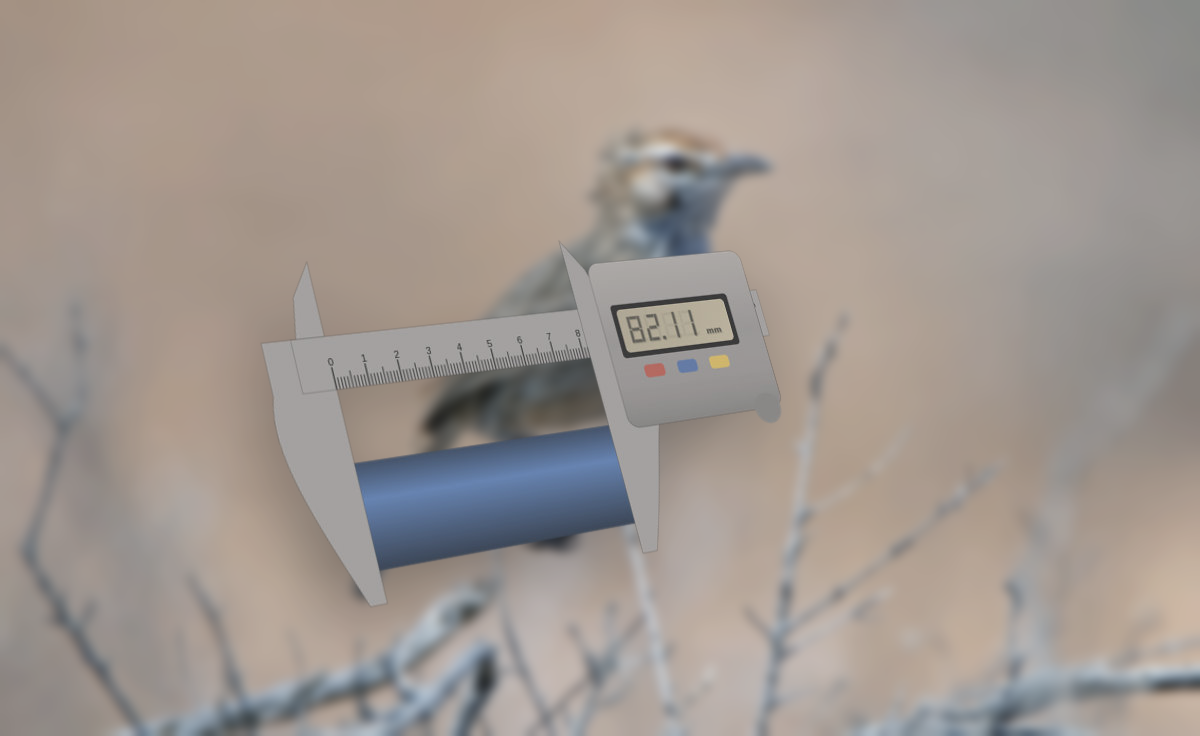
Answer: 82.11 (mm)
